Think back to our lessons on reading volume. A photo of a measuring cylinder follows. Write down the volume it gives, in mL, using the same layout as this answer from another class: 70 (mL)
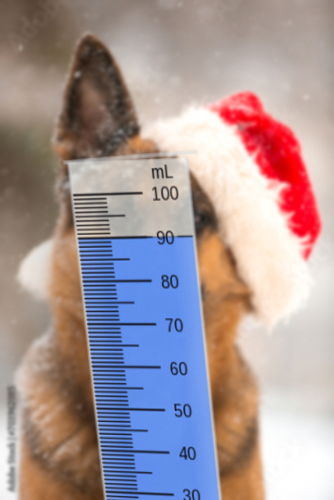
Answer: 90 (mL)
